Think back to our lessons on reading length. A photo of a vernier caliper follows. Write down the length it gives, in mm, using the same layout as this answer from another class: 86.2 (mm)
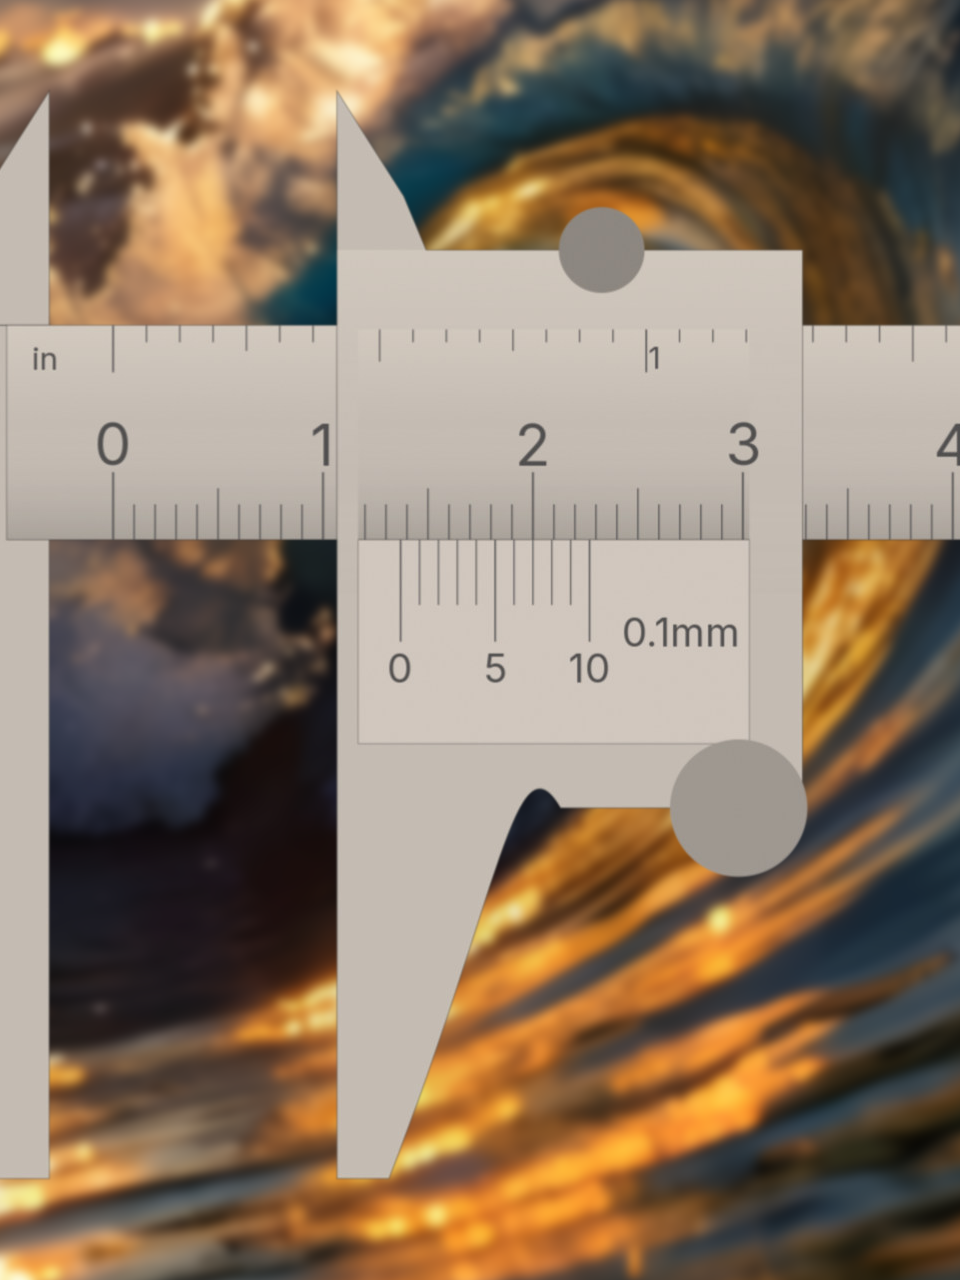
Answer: 13.7 (mm)
